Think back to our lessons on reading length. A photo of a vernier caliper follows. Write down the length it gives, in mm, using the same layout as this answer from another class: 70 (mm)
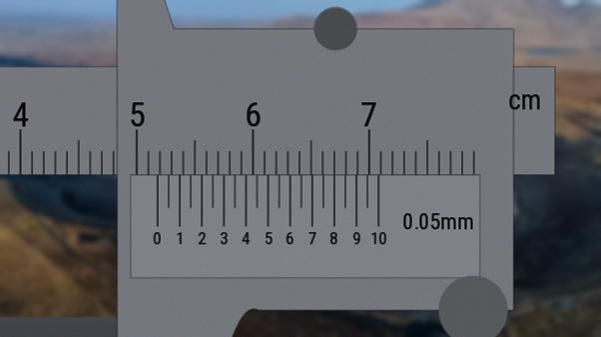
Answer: 51.8 (mm)
